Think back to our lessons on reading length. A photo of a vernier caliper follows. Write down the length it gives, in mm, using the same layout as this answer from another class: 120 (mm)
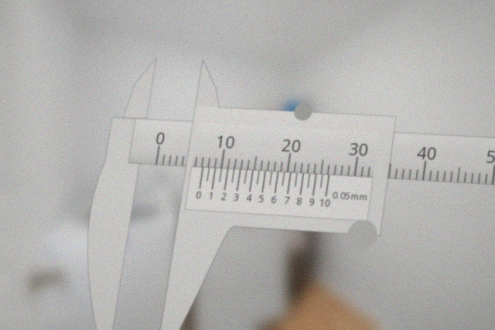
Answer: 7.2 (mm)
